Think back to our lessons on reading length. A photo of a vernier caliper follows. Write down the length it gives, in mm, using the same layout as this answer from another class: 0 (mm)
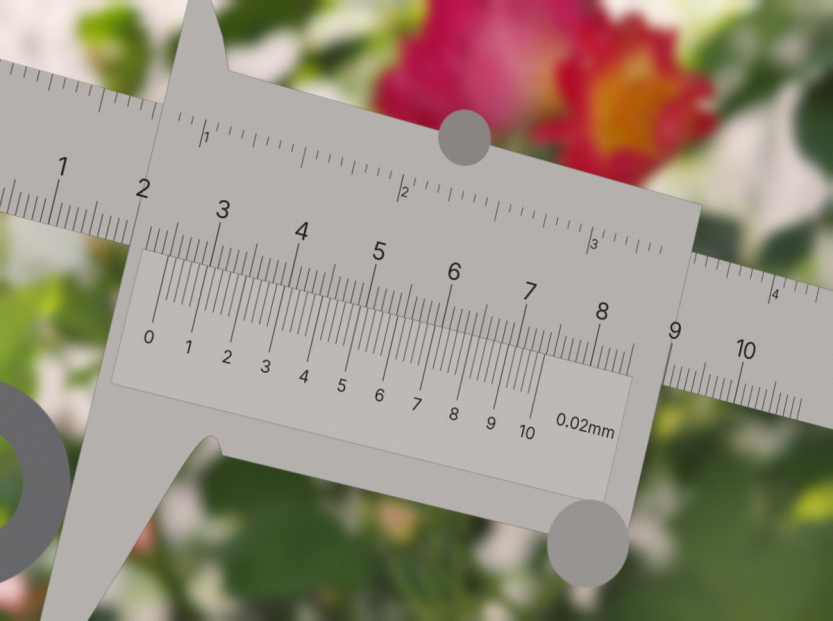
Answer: 24.8 (mm)
